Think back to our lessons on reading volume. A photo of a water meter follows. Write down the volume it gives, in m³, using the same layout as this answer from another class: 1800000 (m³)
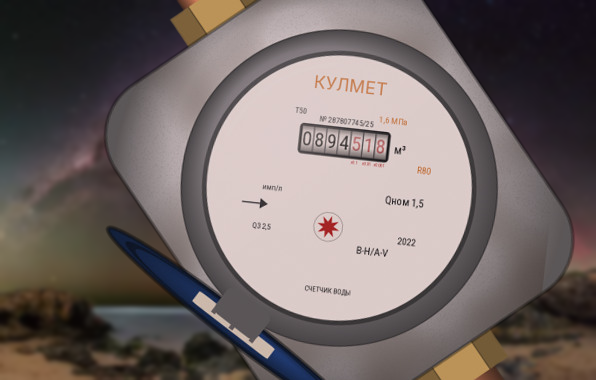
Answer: 894.518 (m³)
